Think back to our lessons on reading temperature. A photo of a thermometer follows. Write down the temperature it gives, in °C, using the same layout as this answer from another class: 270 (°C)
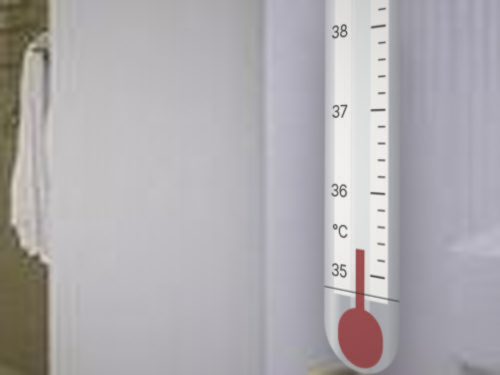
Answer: 35.3 (°C)
